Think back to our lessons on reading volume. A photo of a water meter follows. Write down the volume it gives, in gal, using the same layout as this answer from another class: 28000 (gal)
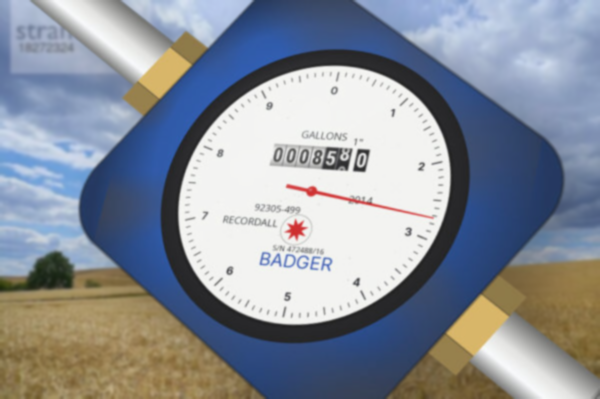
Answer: 8582.7 (gal)
